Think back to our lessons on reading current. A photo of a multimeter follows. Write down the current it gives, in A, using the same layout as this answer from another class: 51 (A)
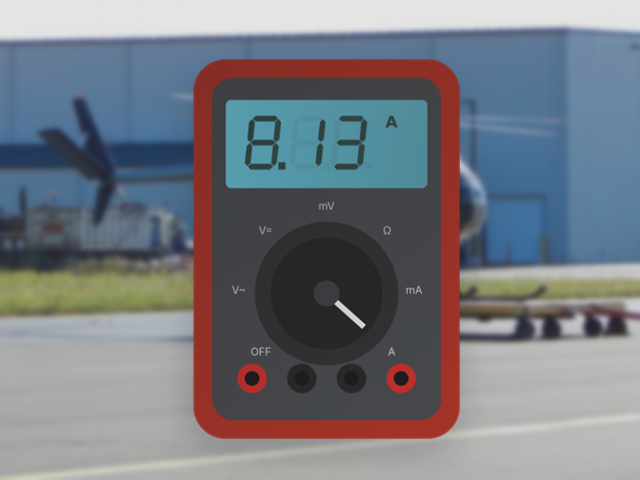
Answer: 8.13 (A)
